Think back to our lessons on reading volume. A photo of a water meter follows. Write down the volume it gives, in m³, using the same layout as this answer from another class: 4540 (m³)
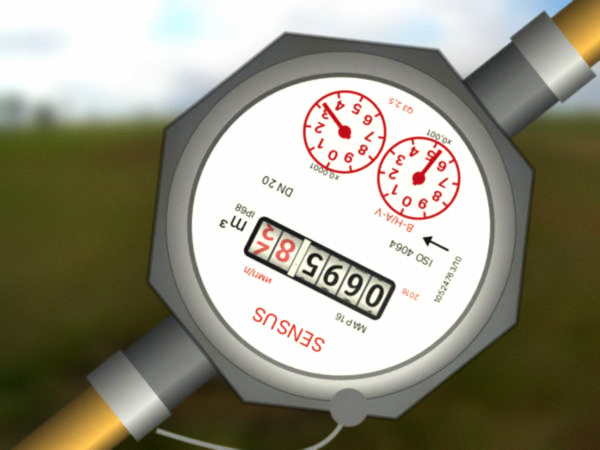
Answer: 695.8253 (m³)
